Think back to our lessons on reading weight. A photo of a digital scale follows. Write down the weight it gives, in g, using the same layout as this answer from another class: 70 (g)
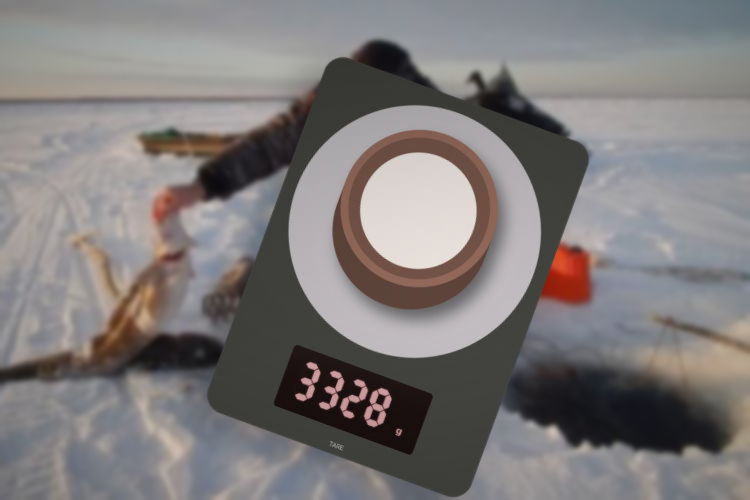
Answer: 3328 (g)
